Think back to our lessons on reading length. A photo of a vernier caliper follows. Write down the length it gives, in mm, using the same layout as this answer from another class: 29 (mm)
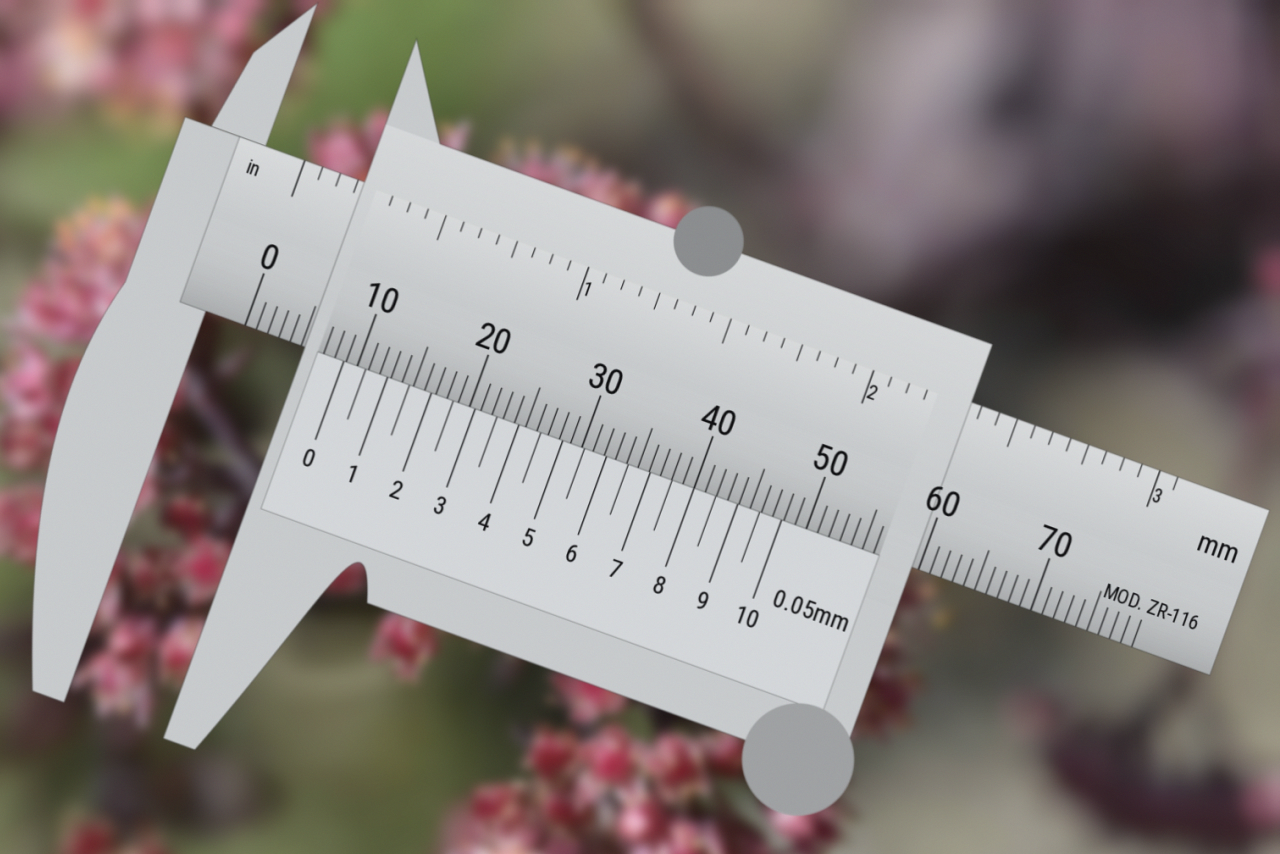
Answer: 8.8 (mm)
